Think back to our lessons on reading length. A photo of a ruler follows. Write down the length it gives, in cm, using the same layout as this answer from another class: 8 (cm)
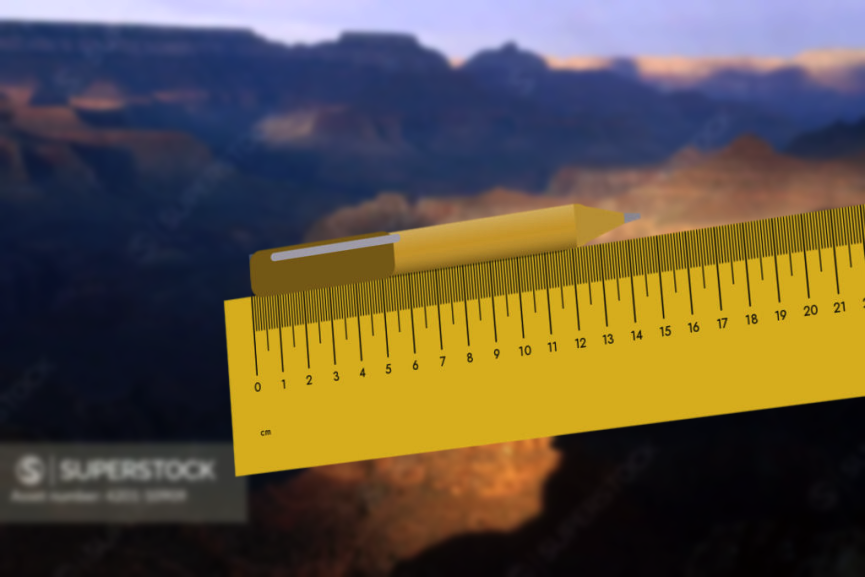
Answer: 14.5 (cm)
